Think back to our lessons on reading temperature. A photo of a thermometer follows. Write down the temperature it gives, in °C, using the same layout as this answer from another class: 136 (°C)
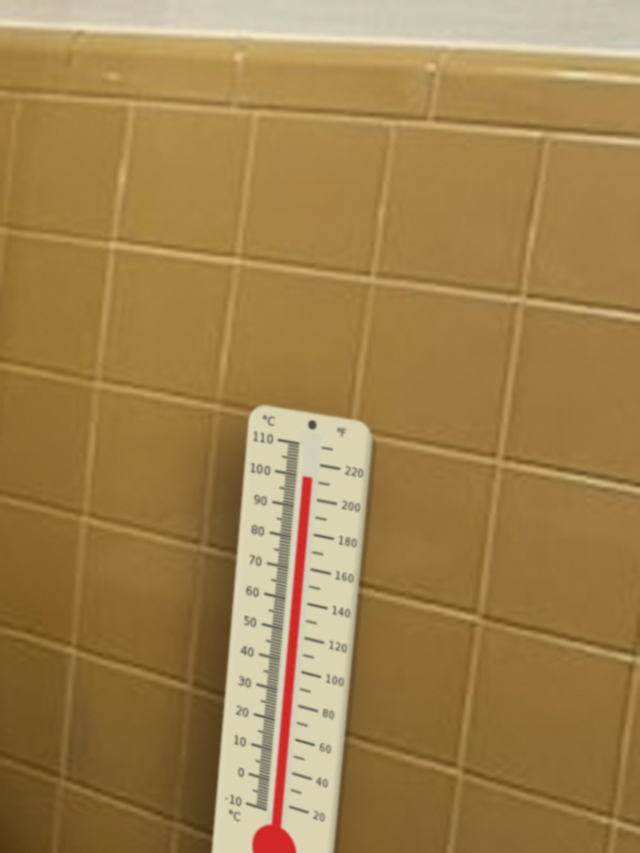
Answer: 100 (°C)
